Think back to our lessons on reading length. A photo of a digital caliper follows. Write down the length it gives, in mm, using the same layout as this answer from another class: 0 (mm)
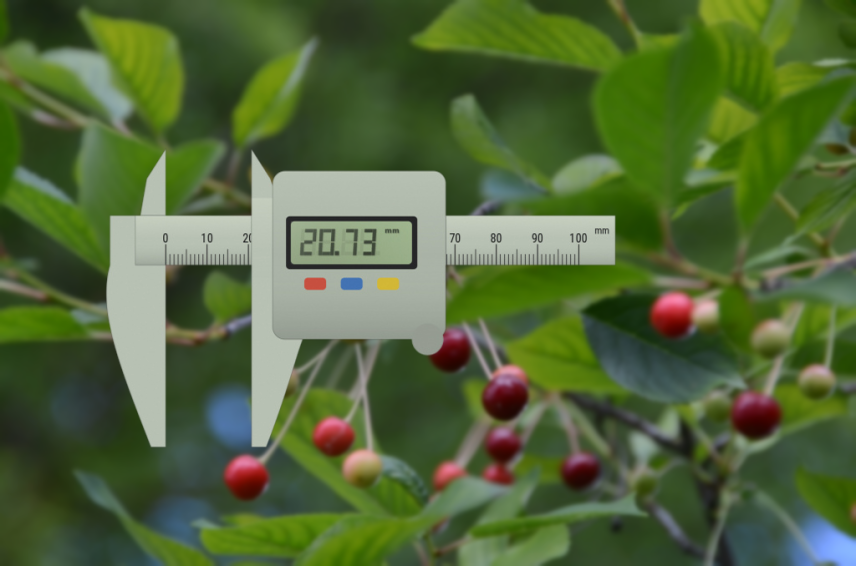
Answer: 20.73 (mm)
